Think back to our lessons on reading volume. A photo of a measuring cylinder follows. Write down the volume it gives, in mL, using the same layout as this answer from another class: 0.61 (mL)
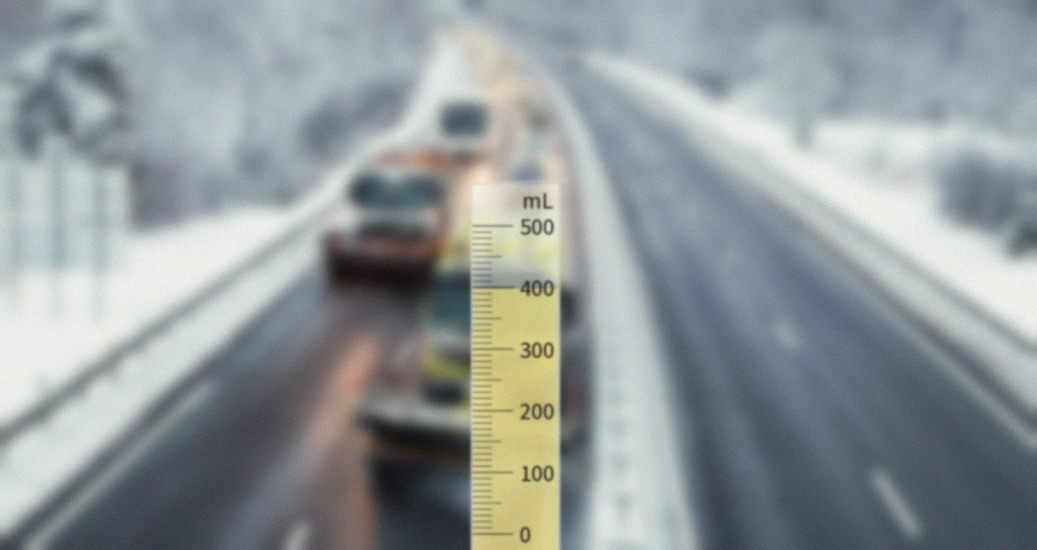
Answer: 400 (mL)
